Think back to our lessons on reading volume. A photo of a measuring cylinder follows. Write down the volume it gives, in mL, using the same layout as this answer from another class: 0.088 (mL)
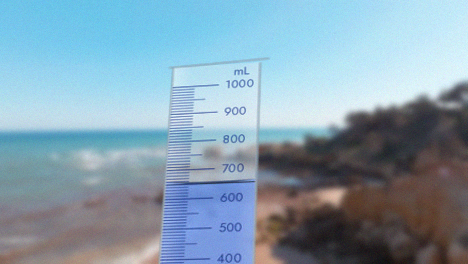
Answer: 650 (mL)
